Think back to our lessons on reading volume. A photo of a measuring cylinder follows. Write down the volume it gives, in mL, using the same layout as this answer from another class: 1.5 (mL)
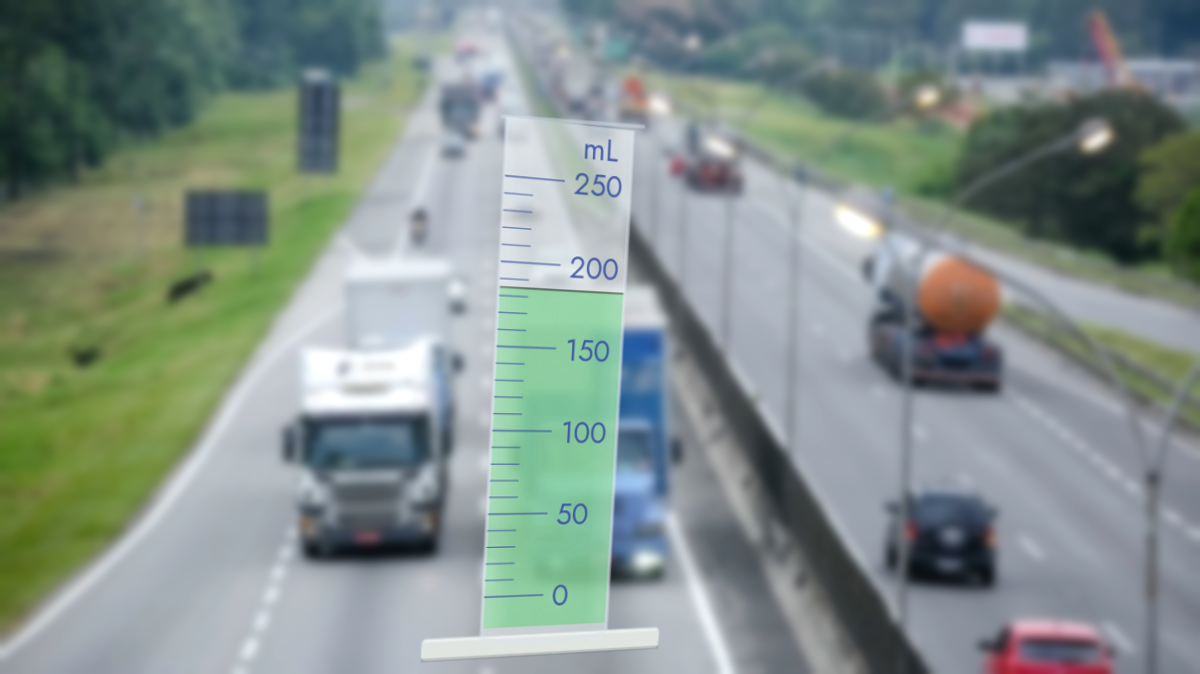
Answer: 185 (mL)
